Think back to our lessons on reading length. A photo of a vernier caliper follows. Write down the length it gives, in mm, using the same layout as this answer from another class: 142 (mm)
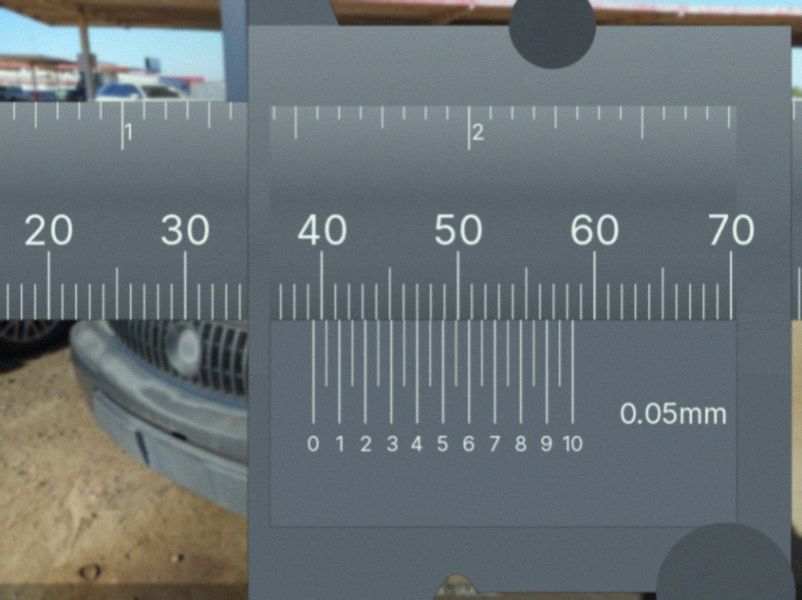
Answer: 39.4 (mm)
